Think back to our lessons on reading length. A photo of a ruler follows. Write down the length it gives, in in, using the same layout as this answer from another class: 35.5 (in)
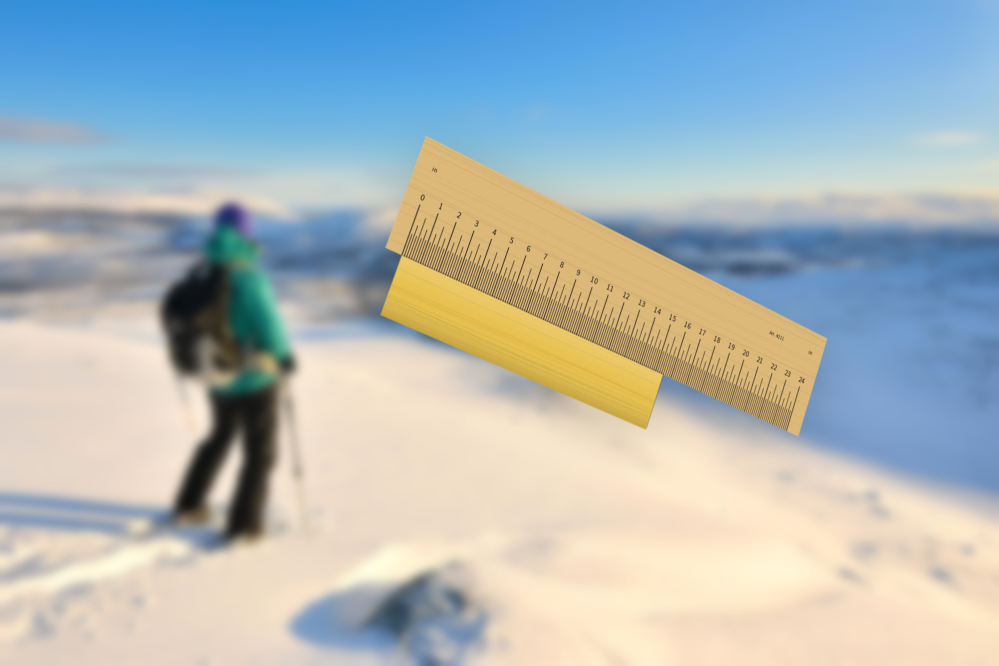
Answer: 15.5 (in)
